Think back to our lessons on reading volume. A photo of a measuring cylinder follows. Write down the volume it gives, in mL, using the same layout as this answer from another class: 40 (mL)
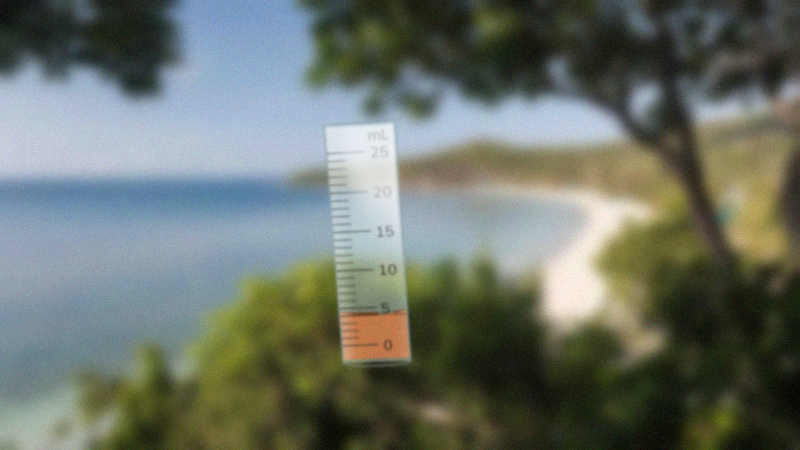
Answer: 4 (mL)
